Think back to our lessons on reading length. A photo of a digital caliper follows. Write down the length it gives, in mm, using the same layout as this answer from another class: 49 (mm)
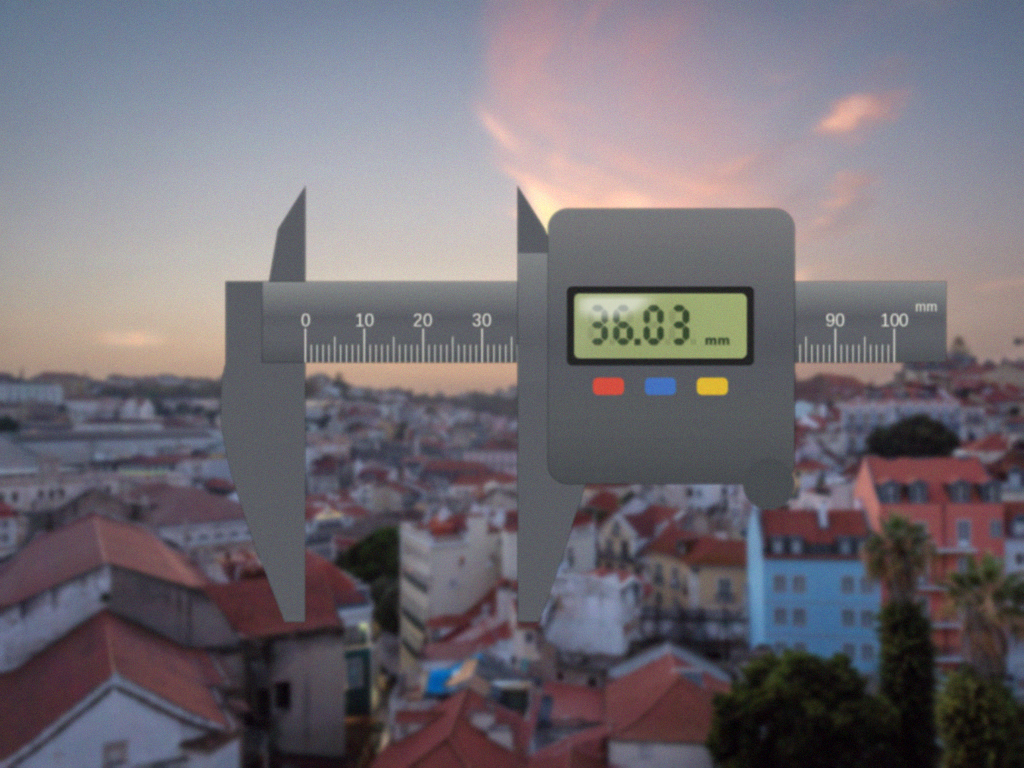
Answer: 36.03 (mm)
